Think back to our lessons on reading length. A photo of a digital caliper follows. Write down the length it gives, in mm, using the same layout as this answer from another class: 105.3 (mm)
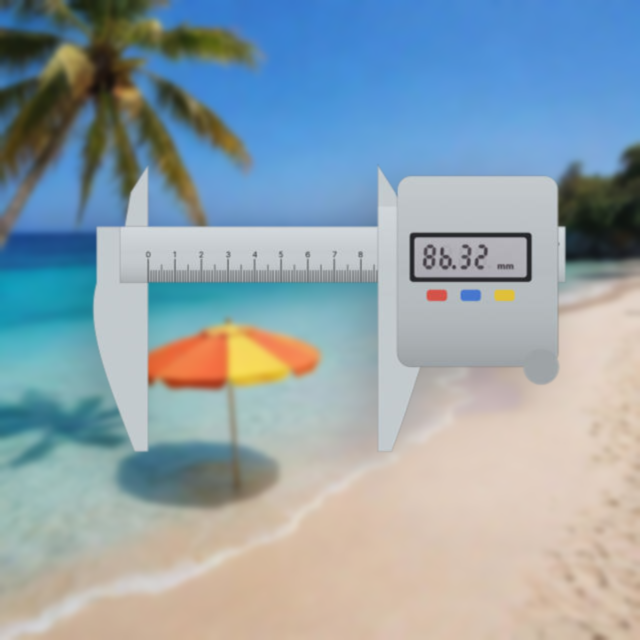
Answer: 86.32 (mm)
